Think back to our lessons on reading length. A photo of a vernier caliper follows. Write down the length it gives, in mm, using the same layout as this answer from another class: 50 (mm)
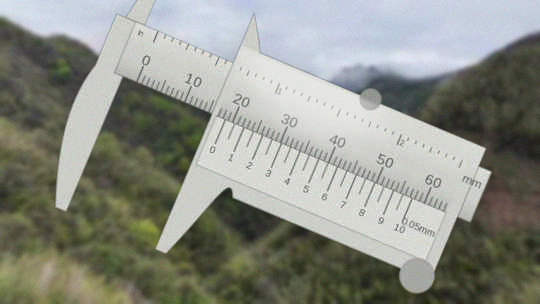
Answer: 18.5 (mm)
